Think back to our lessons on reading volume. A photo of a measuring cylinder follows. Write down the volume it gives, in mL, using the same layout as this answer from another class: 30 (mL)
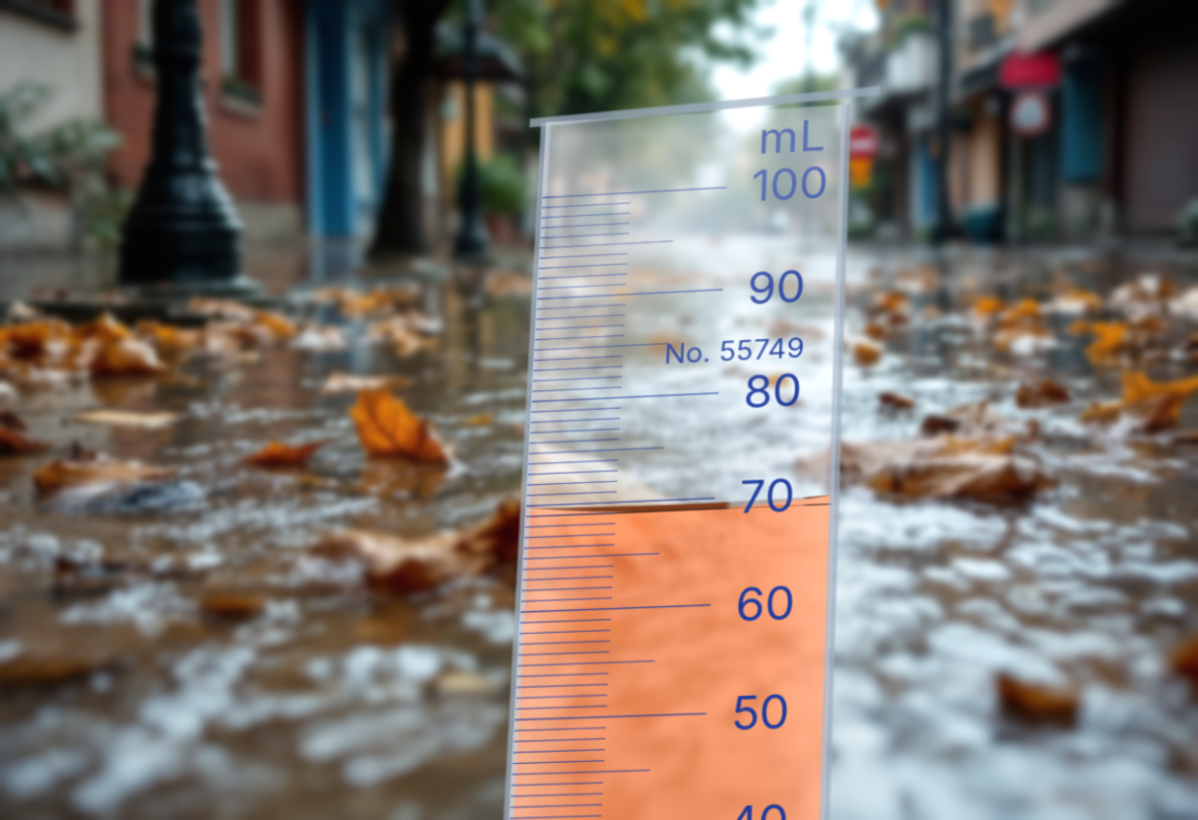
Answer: 69 (mL)
